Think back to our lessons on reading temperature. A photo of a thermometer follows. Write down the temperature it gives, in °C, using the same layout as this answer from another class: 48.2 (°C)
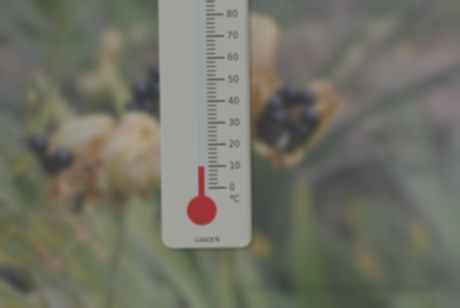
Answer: 10 (°C)
